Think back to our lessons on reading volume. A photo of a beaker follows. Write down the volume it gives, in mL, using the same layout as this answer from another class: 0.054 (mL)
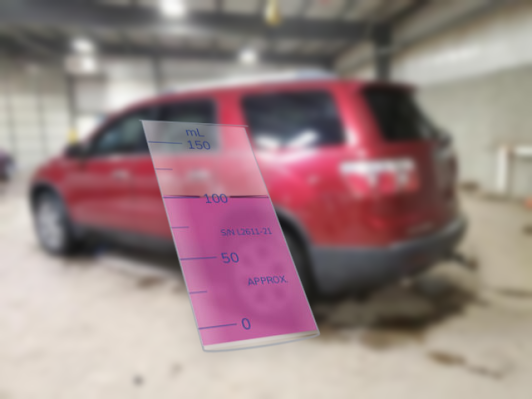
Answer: 100 (mL)
